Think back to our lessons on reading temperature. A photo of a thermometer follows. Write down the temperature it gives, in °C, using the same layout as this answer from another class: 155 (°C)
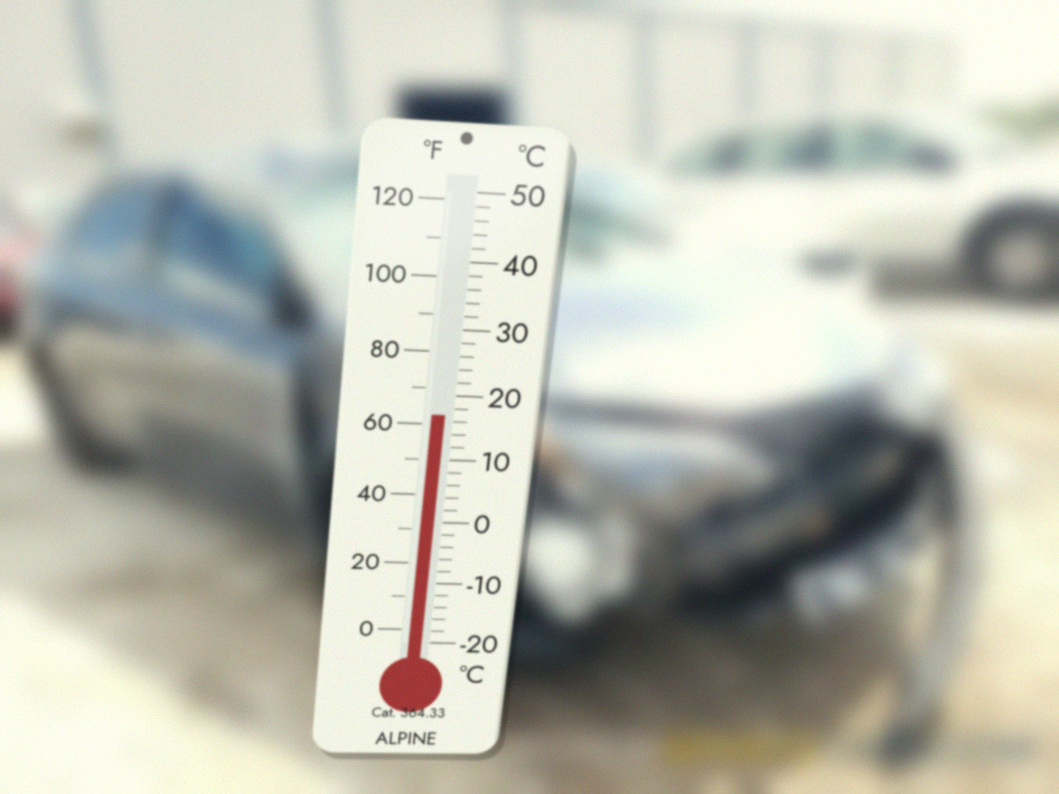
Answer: 17 (°C)
